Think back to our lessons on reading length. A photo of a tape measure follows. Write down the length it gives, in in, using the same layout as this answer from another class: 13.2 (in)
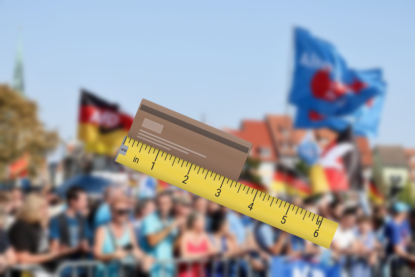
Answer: 3.375 (in)
